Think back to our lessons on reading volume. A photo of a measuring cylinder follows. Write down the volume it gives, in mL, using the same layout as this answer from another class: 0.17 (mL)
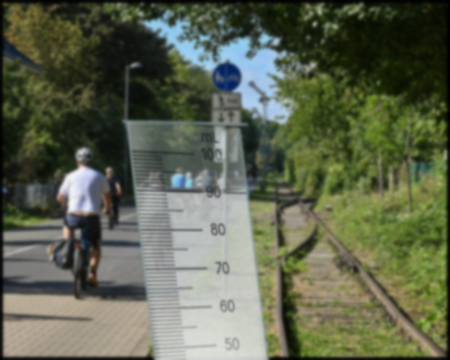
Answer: 90 (mL)
